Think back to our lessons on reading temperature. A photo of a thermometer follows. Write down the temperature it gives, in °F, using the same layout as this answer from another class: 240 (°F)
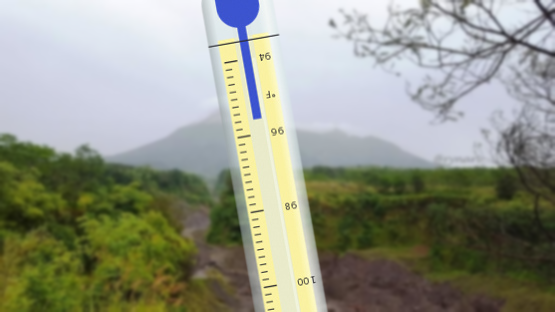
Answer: 95.6 (°F)
